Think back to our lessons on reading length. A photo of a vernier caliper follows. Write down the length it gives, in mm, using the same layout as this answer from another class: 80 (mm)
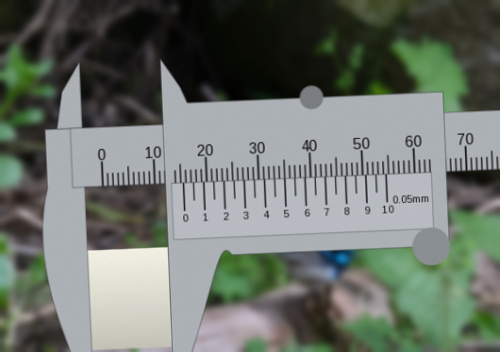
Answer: 15.5 (mm)
